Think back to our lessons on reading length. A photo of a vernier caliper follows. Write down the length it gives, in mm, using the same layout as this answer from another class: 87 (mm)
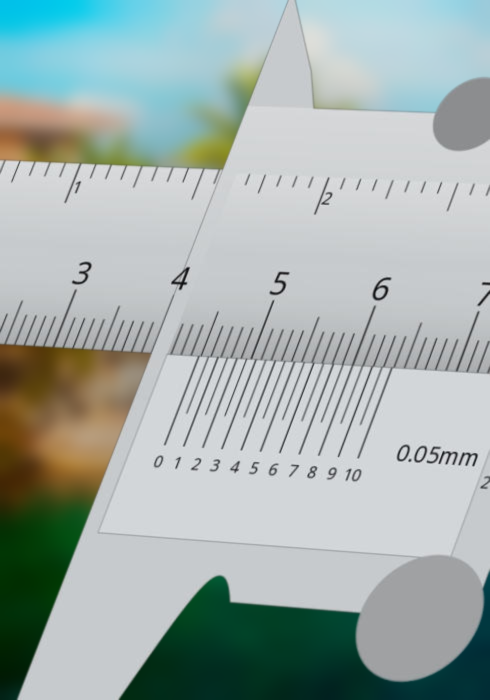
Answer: 44.8 (mm)
